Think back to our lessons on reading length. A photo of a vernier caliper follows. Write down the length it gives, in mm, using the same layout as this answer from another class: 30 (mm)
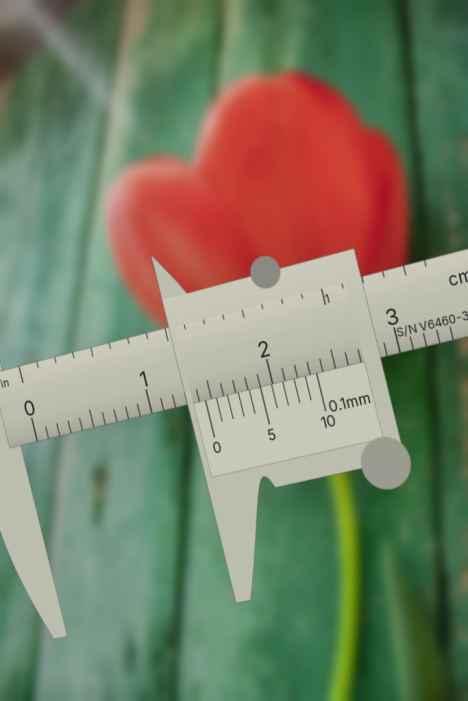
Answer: 14.5 (mm)
